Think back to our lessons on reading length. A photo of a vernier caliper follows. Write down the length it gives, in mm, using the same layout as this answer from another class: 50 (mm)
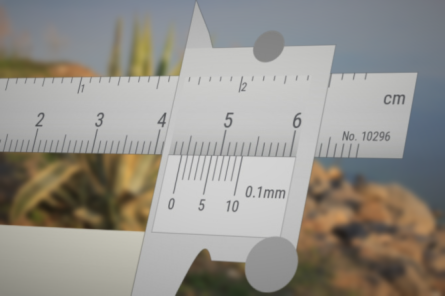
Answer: 44.2 (mm)
